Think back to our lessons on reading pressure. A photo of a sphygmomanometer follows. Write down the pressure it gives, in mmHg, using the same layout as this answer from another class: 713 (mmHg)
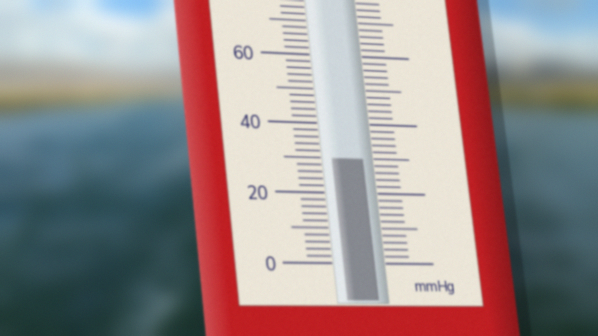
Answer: 30 (mmHg)
